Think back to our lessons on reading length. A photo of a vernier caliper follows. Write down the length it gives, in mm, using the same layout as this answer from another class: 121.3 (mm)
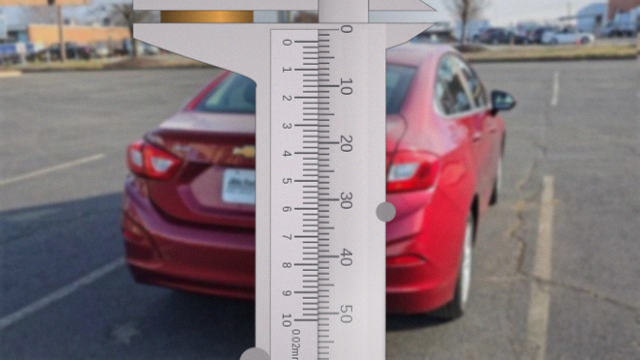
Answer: 2.2 (mm)
